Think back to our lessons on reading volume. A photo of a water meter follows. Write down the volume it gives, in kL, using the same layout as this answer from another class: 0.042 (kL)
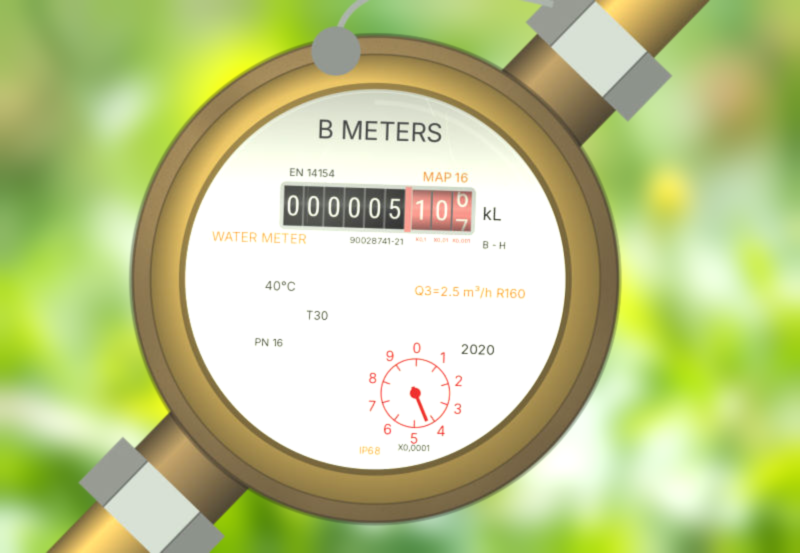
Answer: 5.1064 (kL)
